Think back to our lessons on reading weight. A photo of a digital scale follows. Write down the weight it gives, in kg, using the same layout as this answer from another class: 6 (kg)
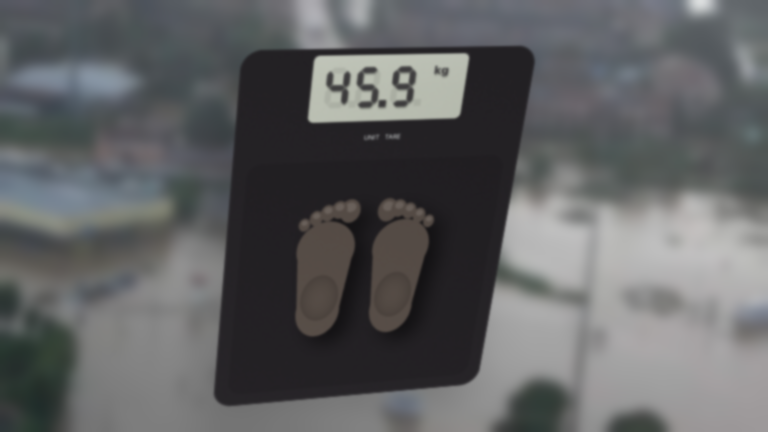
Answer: 45.9 (kg)
